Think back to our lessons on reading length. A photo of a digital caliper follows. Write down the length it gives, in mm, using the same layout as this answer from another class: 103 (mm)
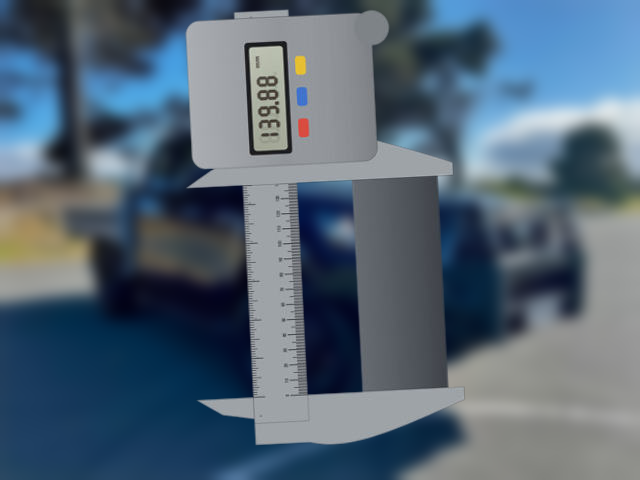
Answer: 139.88 (mm)
